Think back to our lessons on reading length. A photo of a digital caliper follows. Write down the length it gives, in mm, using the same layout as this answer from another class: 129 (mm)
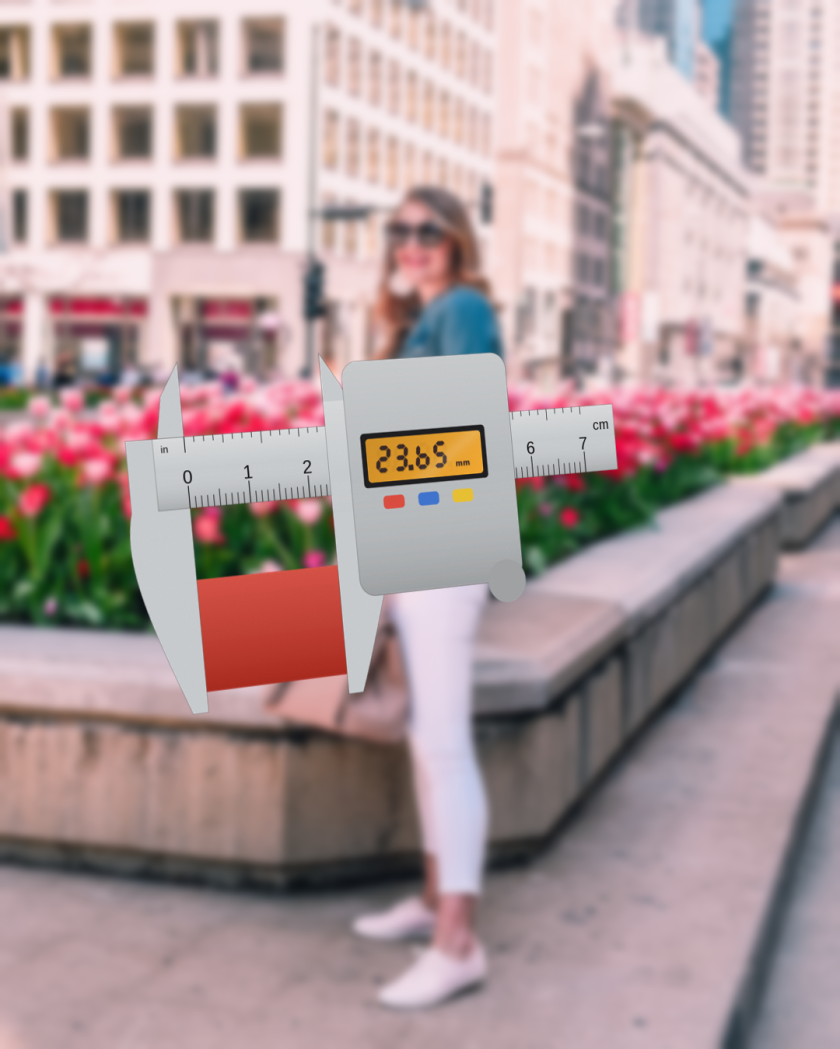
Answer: 23.65 (mm)
